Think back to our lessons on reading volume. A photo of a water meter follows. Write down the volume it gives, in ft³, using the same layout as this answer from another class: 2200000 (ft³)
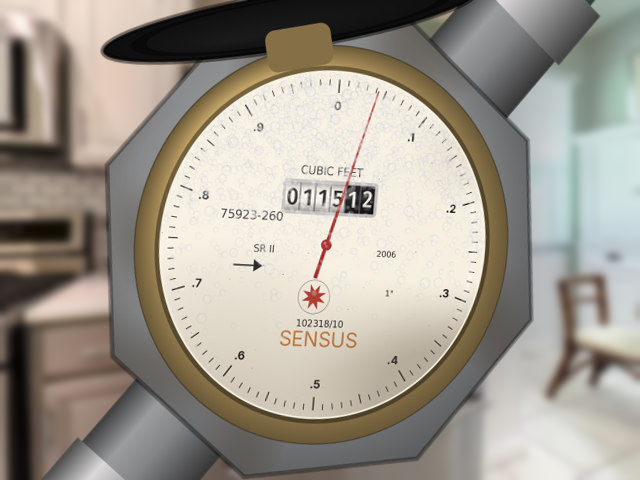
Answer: 11512.04 (ft³)
